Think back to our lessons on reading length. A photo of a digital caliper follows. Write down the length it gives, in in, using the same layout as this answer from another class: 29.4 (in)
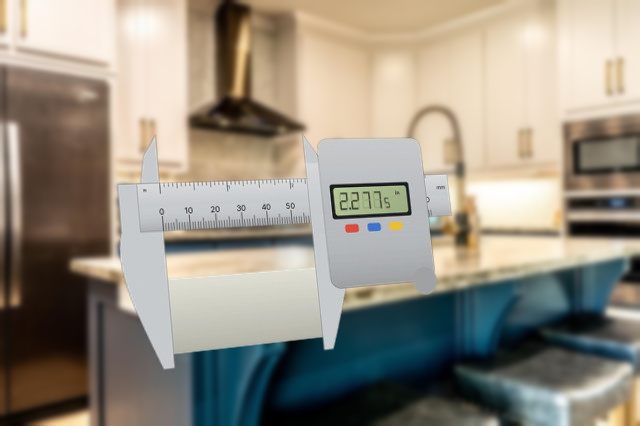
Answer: 2.2775 (in)
